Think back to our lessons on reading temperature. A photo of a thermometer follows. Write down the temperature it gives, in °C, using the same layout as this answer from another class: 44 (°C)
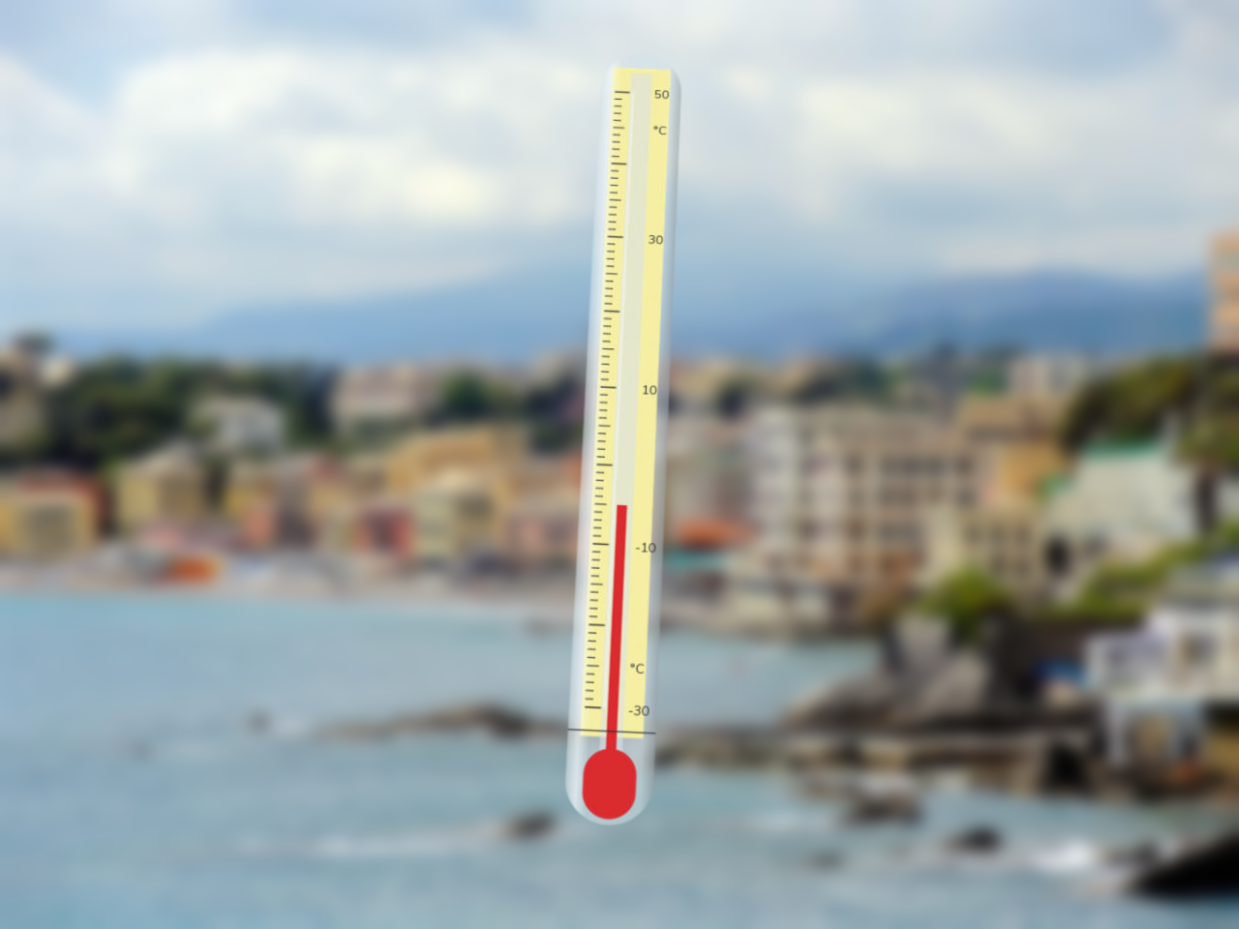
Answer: -5 (°C)
